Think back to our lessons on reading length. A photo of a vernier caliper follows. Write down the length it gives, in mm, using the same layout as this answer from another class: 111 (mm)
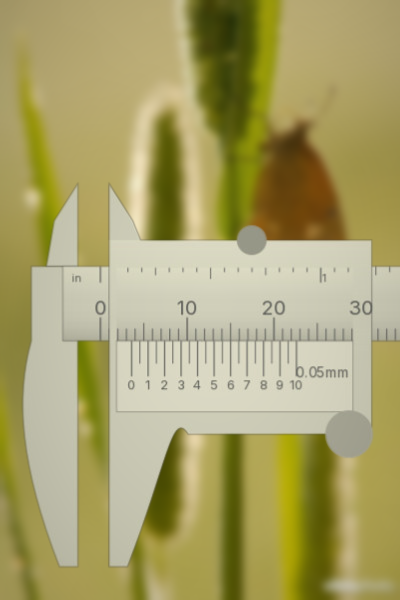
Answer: 3.6 (mm)
